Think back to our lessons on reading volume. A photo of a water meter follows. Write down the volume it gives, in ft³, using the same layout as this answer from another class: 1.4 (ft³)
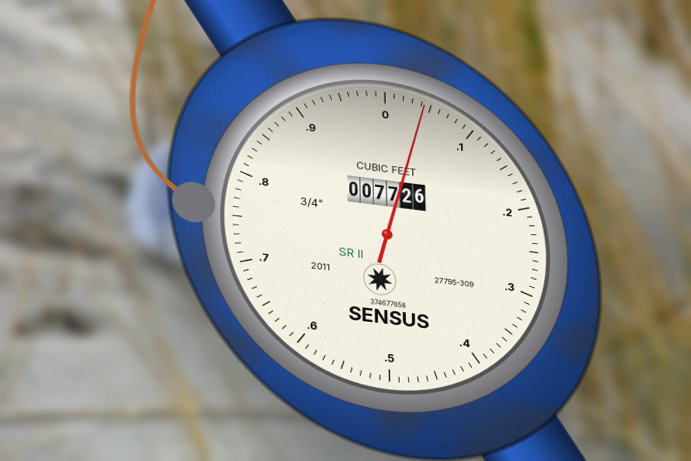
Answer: 7726.04 (ft³)
